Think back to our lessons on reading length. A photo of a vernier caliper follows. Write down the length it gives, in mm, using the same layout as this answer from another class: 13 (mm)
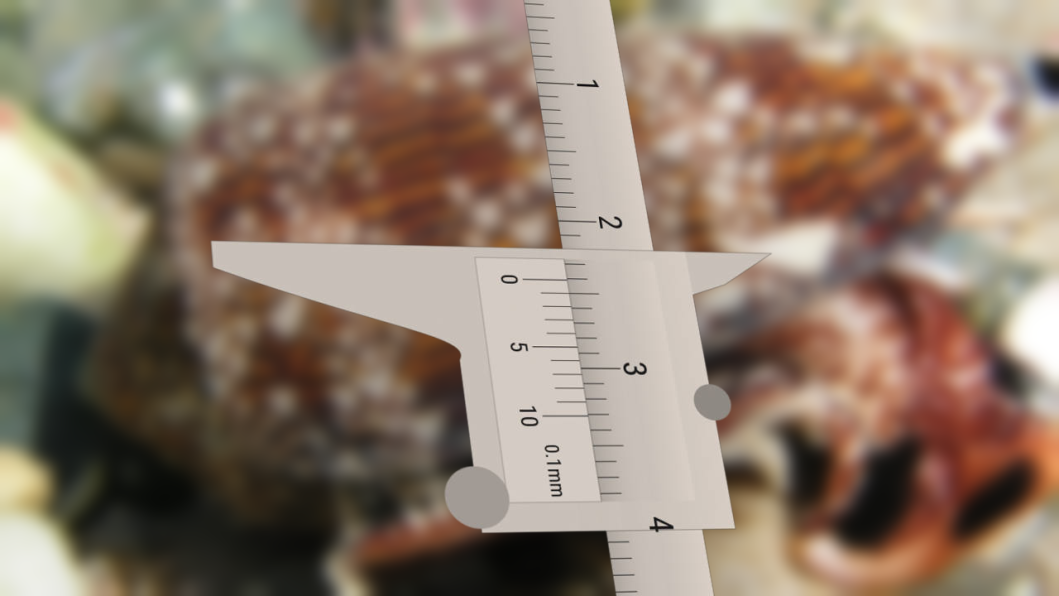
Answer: 24.1 (mm)
